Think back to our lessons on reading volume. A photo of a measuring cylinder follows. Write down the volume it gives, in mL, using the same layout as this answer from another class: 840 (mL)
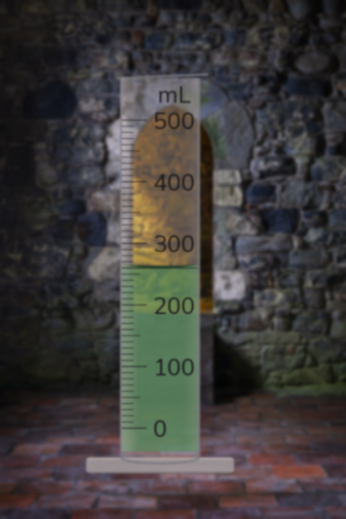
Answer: 260 (mL)
